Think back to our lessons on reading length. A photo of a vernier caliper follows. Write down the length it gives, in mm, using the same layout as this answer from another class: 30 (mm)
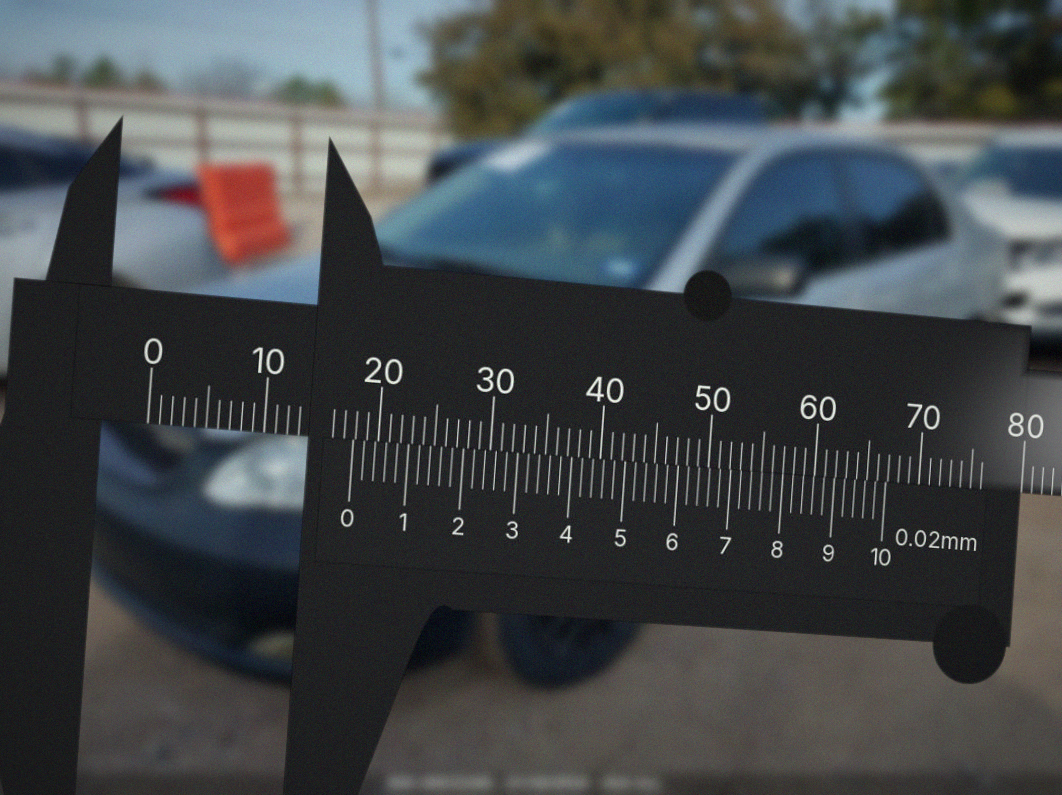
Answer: 17.8 (mm)
